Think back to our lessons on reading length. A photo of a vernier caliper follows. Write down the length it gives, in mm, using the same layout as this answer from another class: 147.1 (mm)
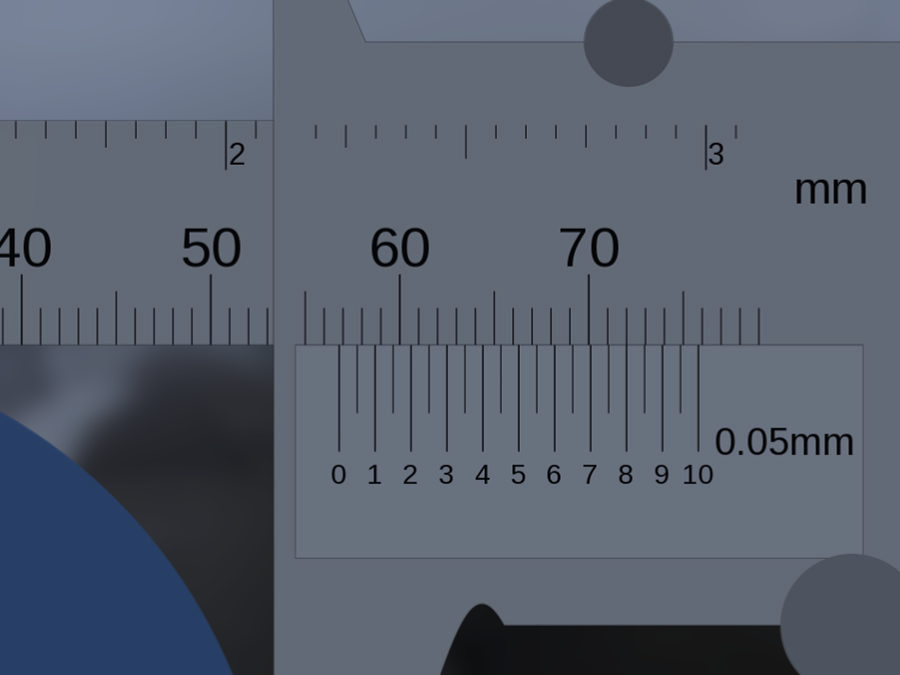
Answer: 56.8 (mm)
